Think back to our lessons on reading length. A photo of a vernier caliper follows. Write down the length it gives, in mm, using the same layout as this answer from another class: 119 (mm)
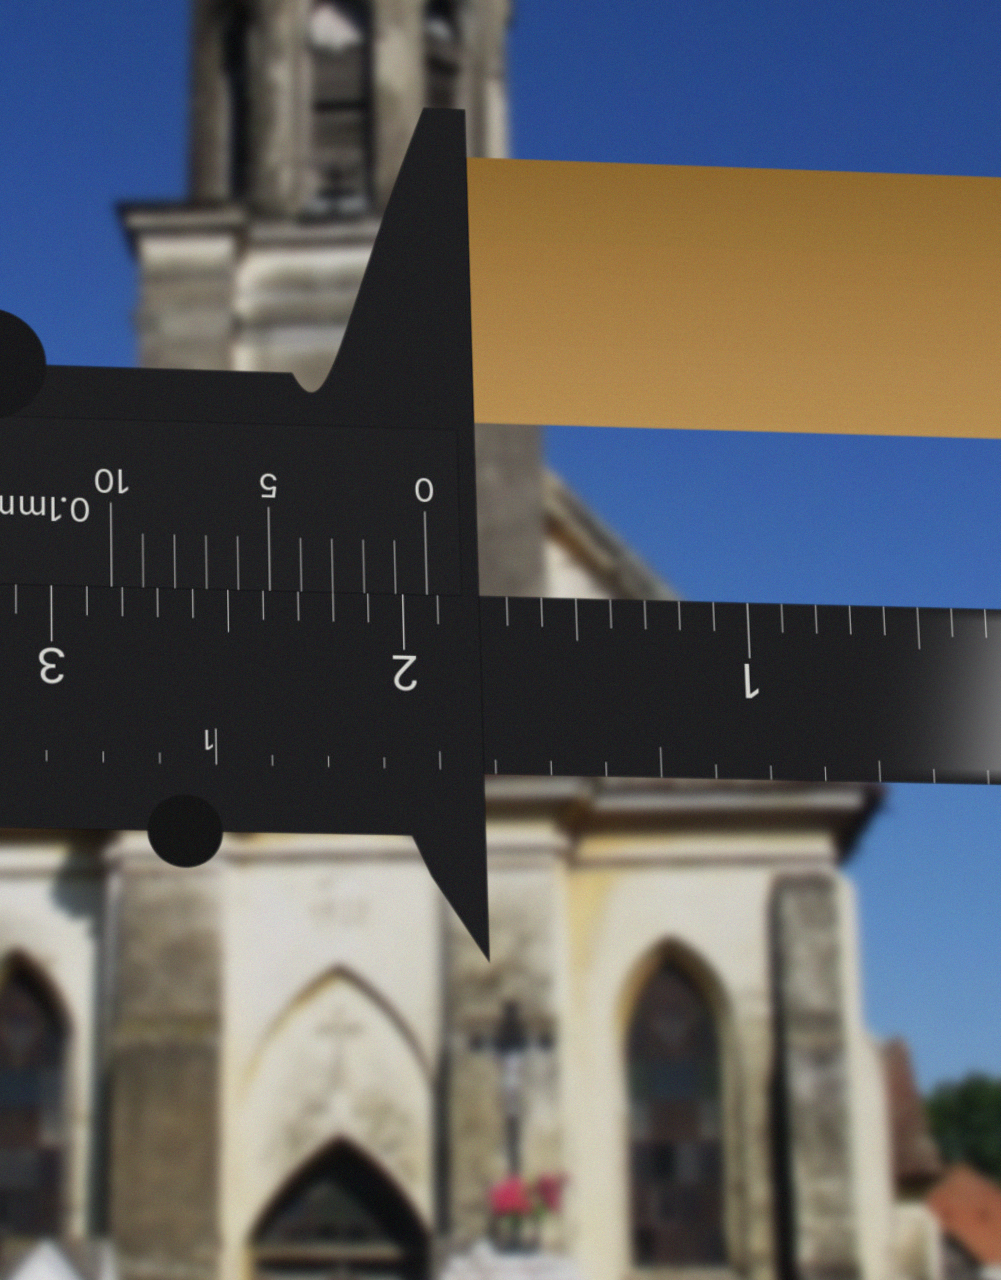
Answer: 19.3 (mm)
